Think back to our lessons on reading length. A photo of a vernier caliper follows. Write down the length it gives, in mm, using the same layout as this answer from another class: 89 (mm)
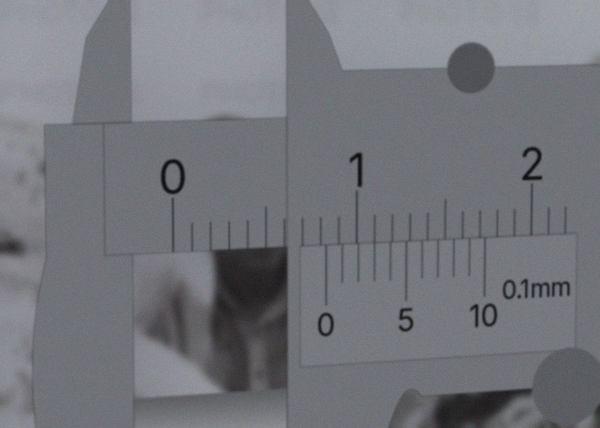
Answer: 8.3 (mm)
